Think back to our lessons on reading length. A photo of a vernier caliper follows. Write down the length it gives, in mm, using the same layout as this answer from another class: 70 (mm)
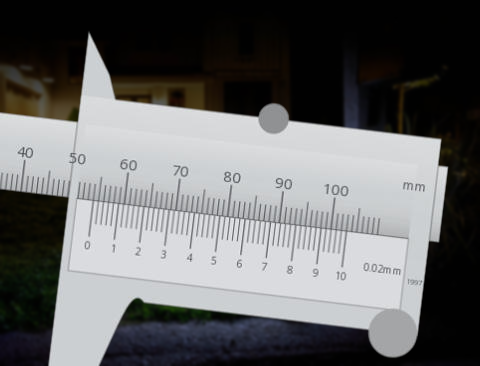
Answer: 54.0 (mm)
